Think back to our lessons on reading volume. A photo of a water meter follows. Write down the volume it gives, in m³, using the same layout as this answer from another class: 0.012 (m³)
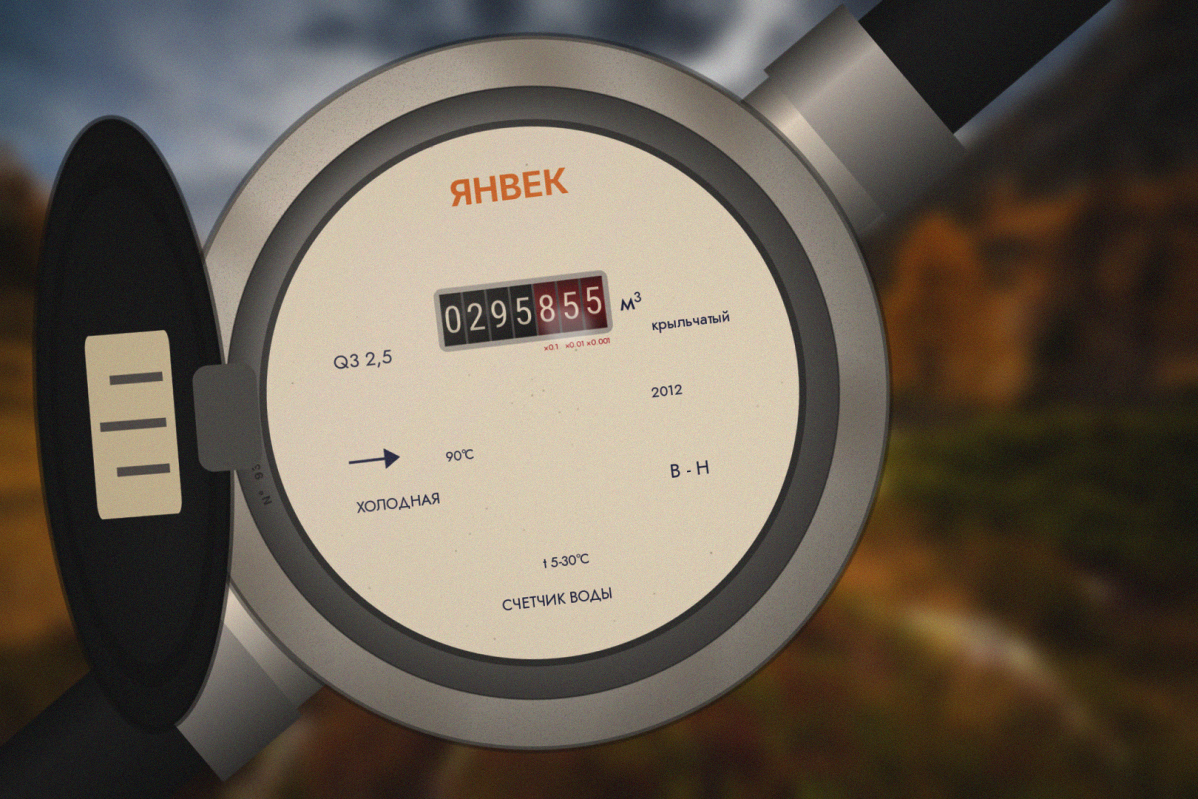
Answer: 295.855 (m³)
